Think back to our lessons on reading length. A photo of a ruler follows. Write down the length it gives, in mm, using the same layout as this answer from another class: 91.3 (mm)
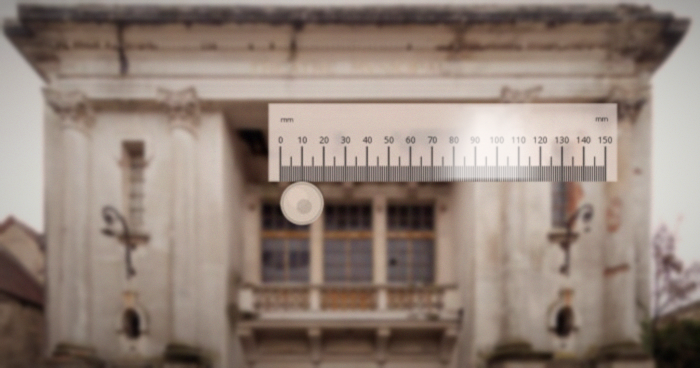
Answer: 20 (mm)
